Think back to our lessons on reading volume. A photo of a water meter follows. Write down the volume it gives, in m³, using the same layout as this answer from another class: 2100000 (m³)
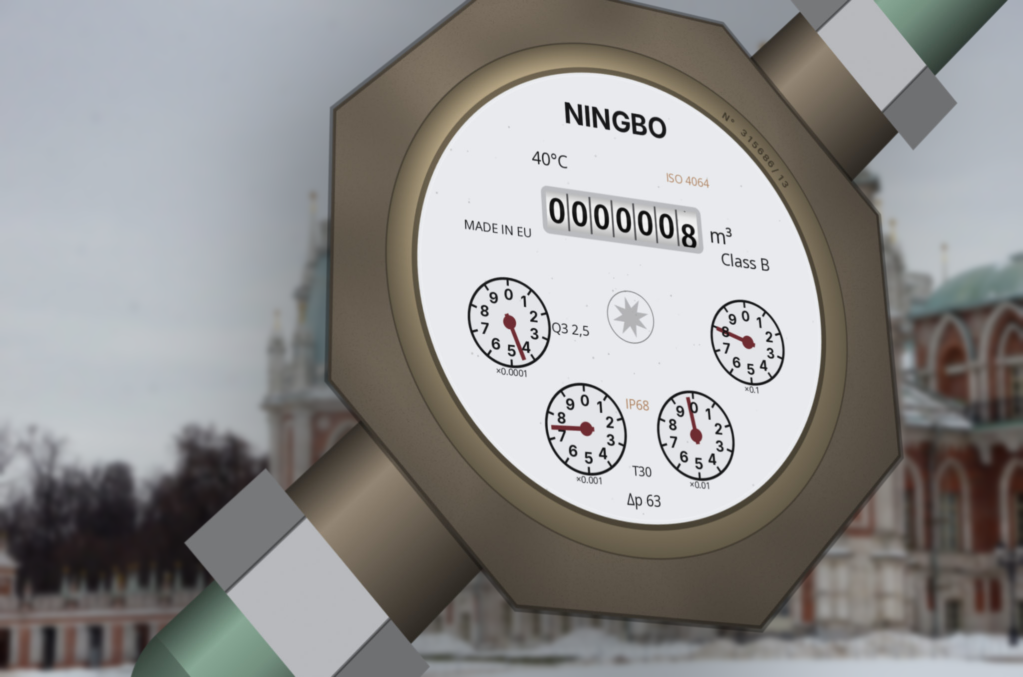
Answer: 7.7974 (m³)
